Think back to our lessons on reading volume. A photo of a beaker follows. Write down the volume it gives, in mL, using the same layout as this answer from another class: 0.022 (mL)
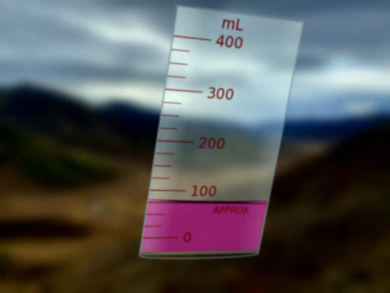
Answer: 75 (mL)
